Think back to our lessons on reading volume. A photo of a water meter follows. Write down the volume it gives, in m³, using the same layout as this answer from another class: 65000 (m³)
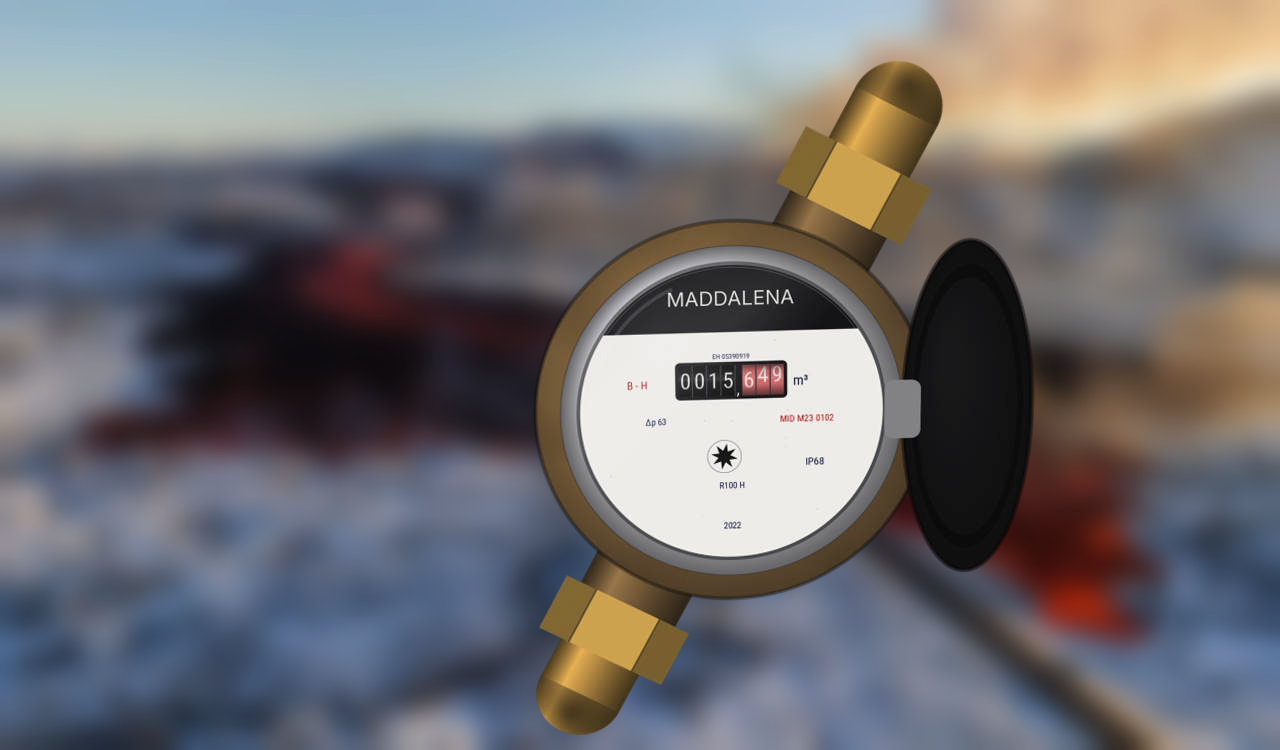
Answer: 15.649 (m³)
